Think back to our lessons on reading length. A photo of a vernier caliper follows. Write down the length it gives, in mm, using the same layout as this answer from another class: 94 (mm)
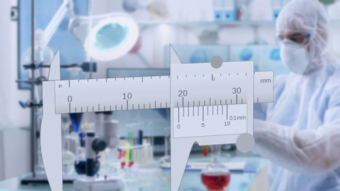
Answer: 19.2 (mm)
